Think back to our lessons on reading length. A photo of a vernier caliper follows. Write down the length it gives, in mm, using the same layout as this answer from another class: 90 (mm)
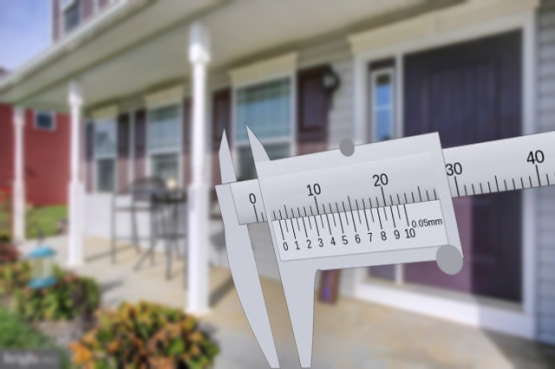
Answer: 3.6 (mm)
